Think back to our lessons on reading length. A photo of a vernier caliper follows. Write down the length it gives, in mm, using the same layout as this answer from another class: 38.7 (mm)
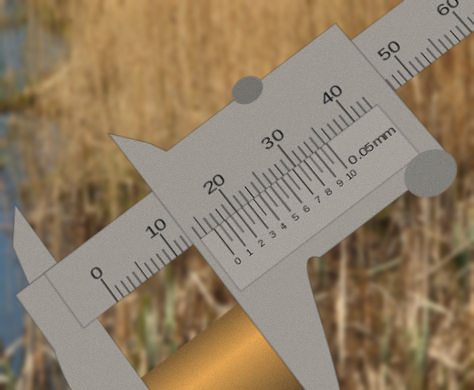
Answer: 16.2 (mm)
